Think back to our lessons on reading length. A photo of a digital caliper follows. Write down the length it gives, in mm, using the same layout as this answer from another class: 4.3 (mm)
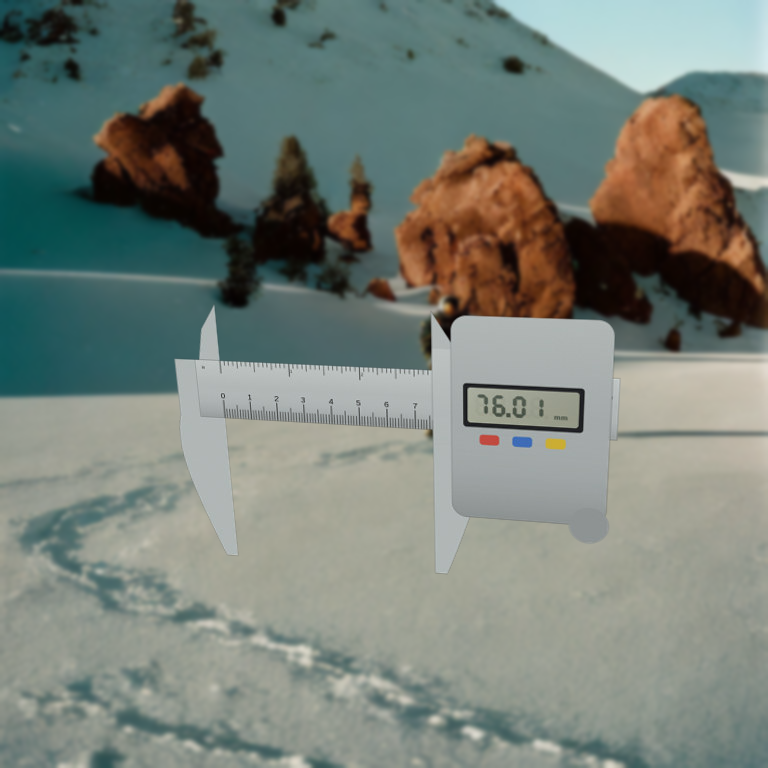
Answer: 76.01 (mm)
